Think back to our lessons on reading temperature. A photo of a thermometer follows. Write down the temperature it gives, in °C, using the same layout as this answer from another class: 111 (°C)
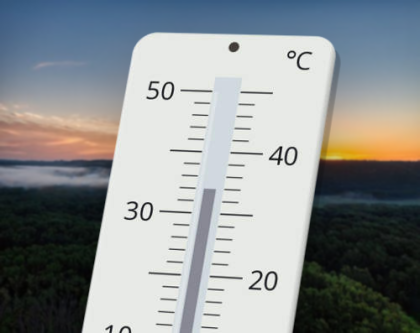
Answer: 34 (°C)
